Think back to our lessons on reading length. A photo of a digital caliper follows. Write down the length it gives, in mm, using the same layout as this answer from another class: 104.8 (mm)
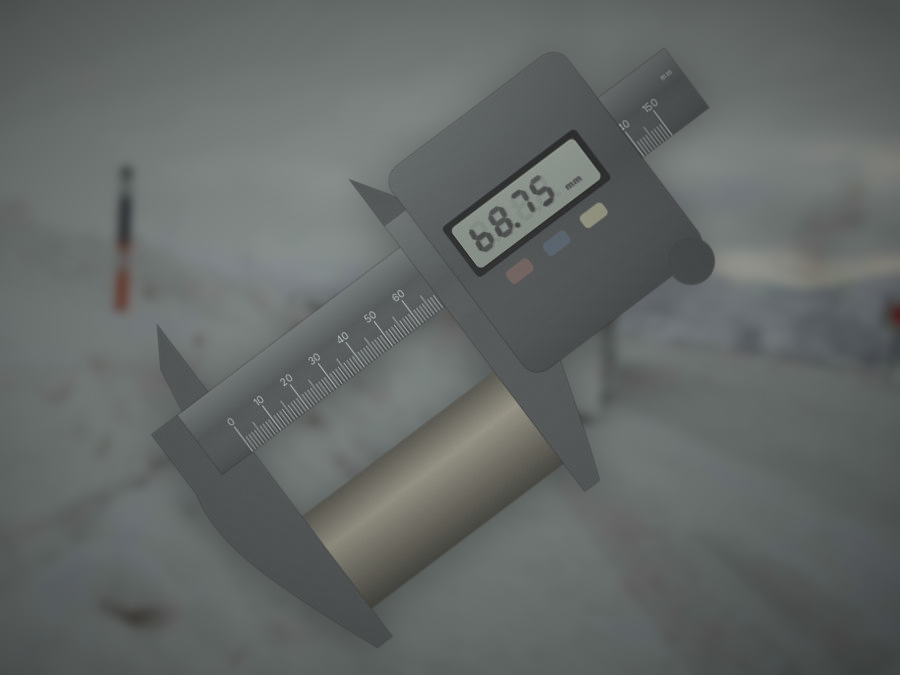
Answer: 68.75 (mm)
